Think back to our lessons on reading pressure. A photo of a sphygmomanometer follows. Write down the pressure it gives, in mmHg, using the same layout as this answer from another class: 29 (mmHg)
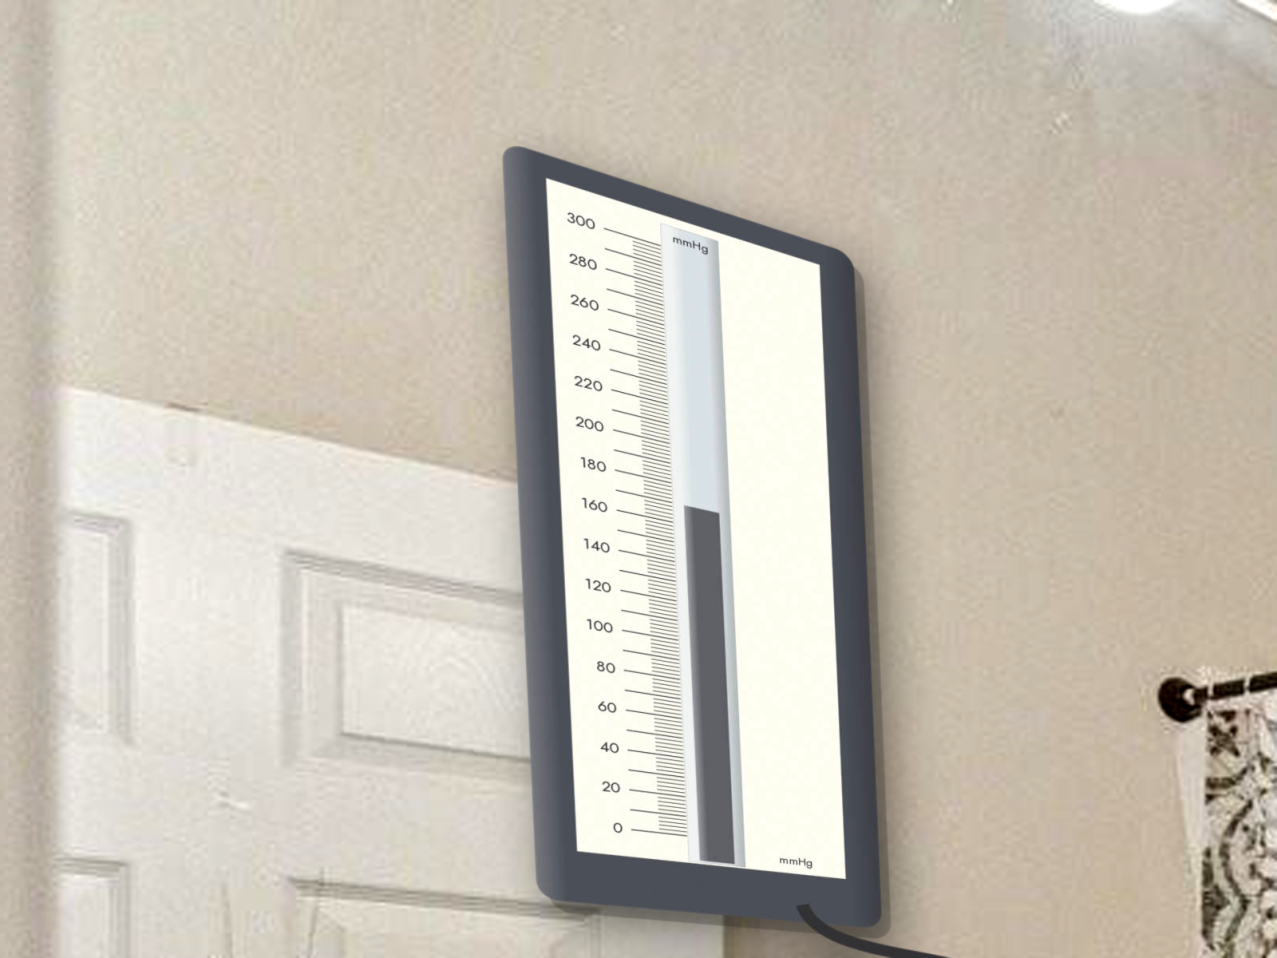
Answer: 170 (mmHg)
